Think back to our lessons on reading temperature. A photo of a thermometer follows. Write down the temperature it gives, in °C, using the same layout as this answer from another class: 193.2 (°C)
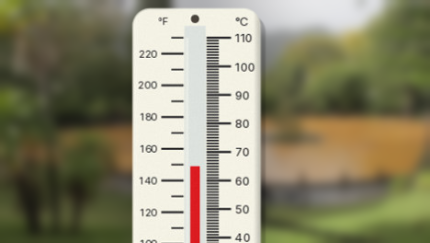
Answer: 65 (°C)
